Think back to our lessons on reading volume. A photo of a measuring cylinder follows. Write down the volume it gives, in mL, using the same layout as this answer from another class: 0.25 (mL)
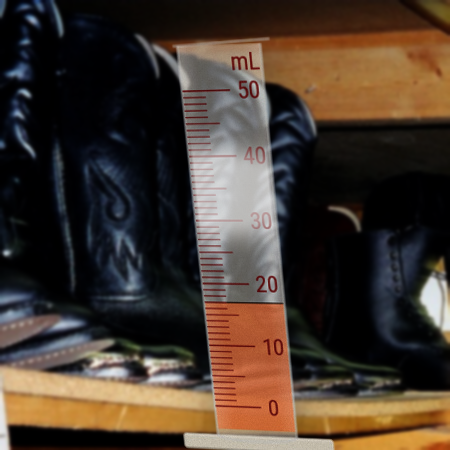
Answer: 17 (mL)
